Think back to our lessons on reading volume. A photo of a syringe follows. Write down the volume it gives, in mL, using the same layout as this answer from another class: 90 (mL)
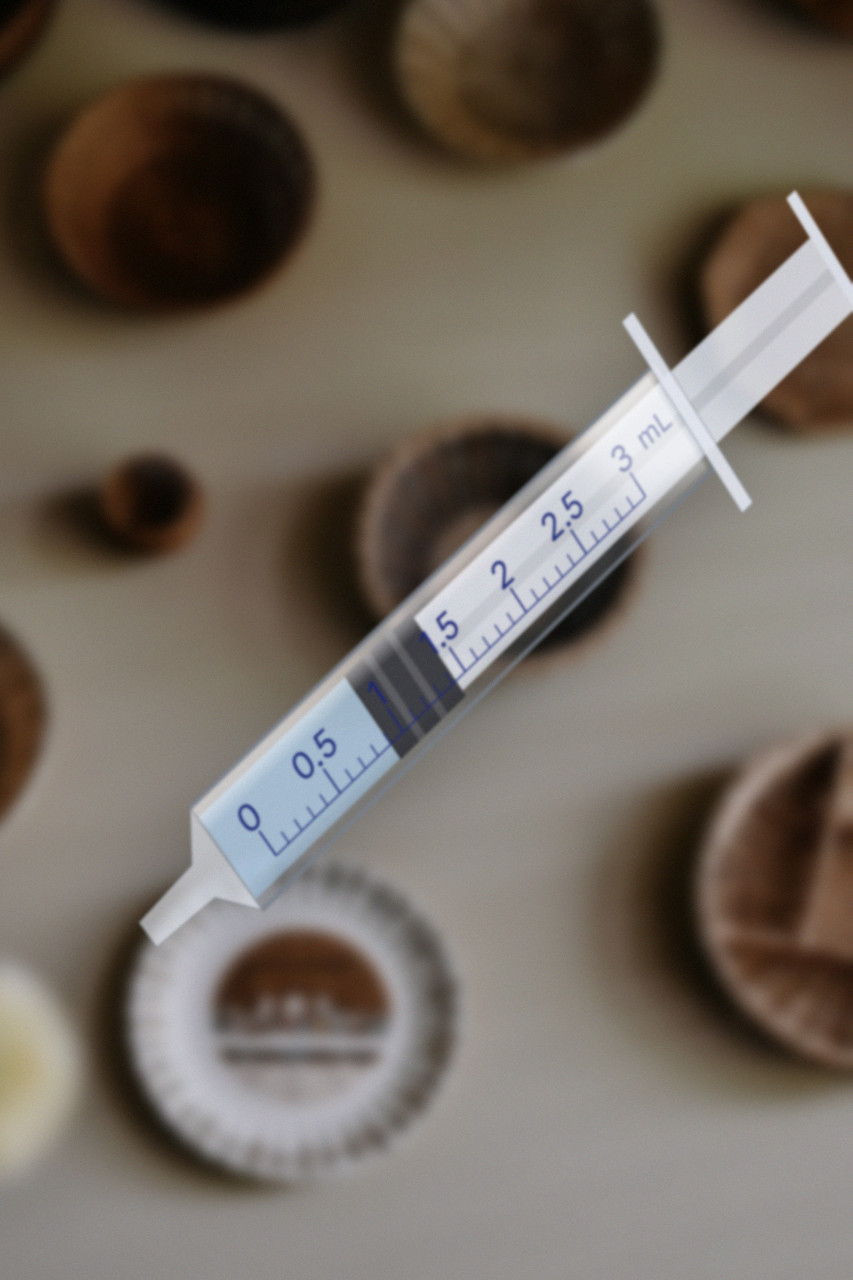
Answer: 0.9 (mL)
